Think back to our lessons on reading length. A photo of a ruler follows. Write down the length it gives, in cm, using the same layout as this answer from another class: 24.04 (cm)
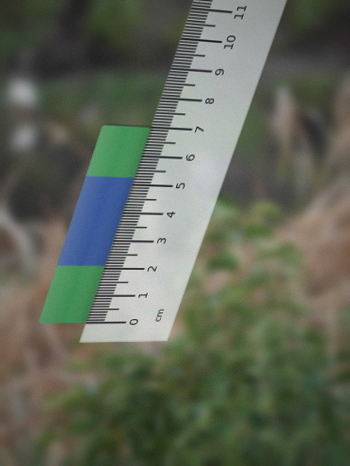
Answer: 7 (cm)
